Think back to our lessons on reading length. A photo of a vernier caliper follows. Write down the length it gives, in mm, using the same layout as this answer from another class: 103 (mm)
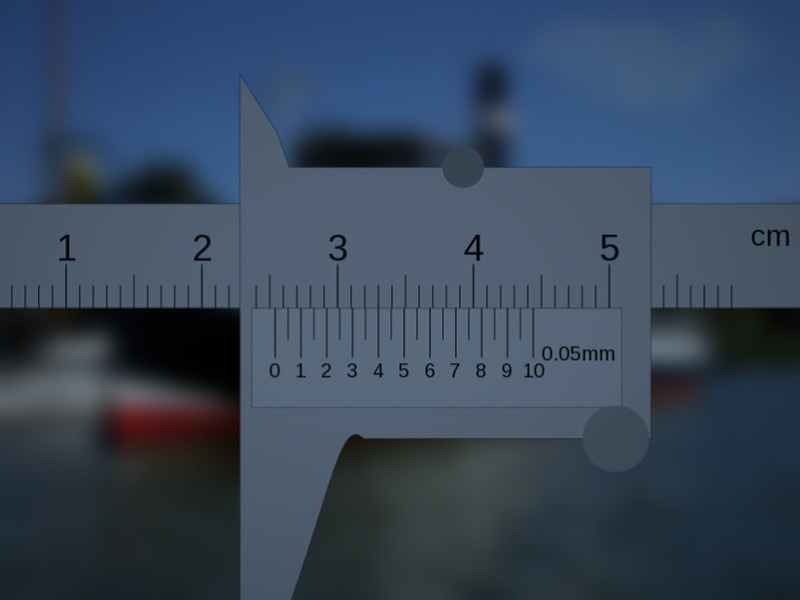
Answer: 25.4 (mm)
